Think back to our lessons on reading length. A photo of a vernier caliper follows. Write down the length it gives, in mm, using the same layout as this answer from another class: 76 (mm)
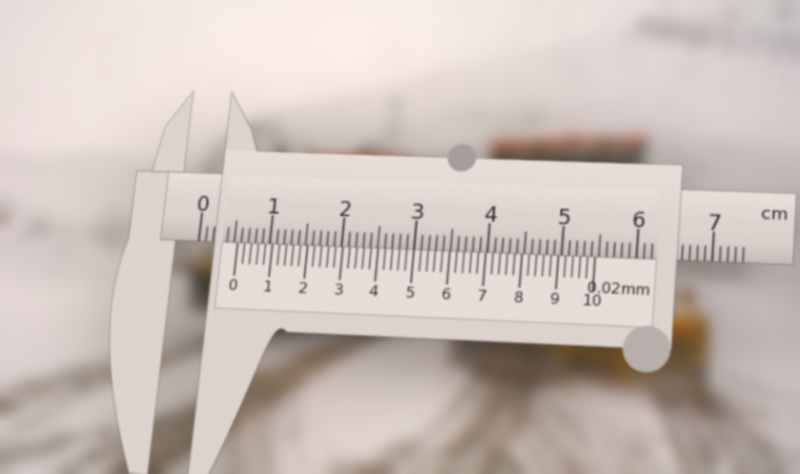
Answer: 5.5 (mm)
